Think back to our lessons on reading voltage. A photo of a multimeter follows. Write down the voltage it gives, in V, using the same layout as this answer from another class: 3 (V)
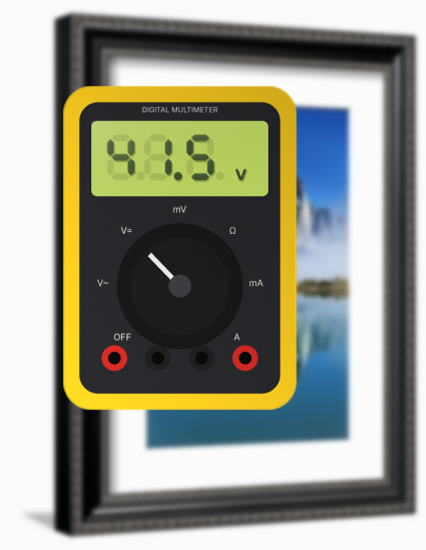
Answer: 41.5 (V)
